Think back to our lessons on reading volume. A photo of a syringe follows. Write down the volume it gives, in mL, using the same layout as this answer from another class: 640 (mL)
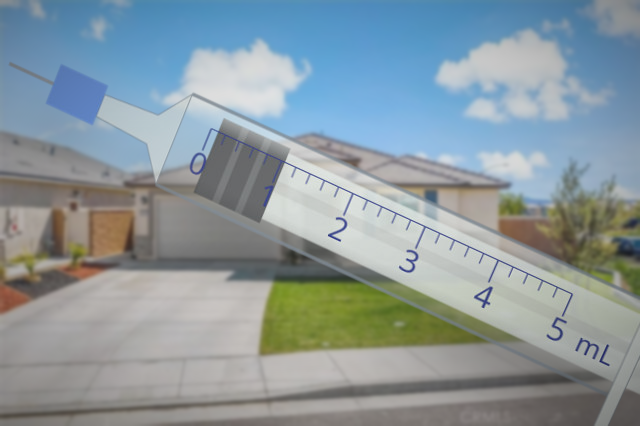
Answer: 0.1 (mL)
